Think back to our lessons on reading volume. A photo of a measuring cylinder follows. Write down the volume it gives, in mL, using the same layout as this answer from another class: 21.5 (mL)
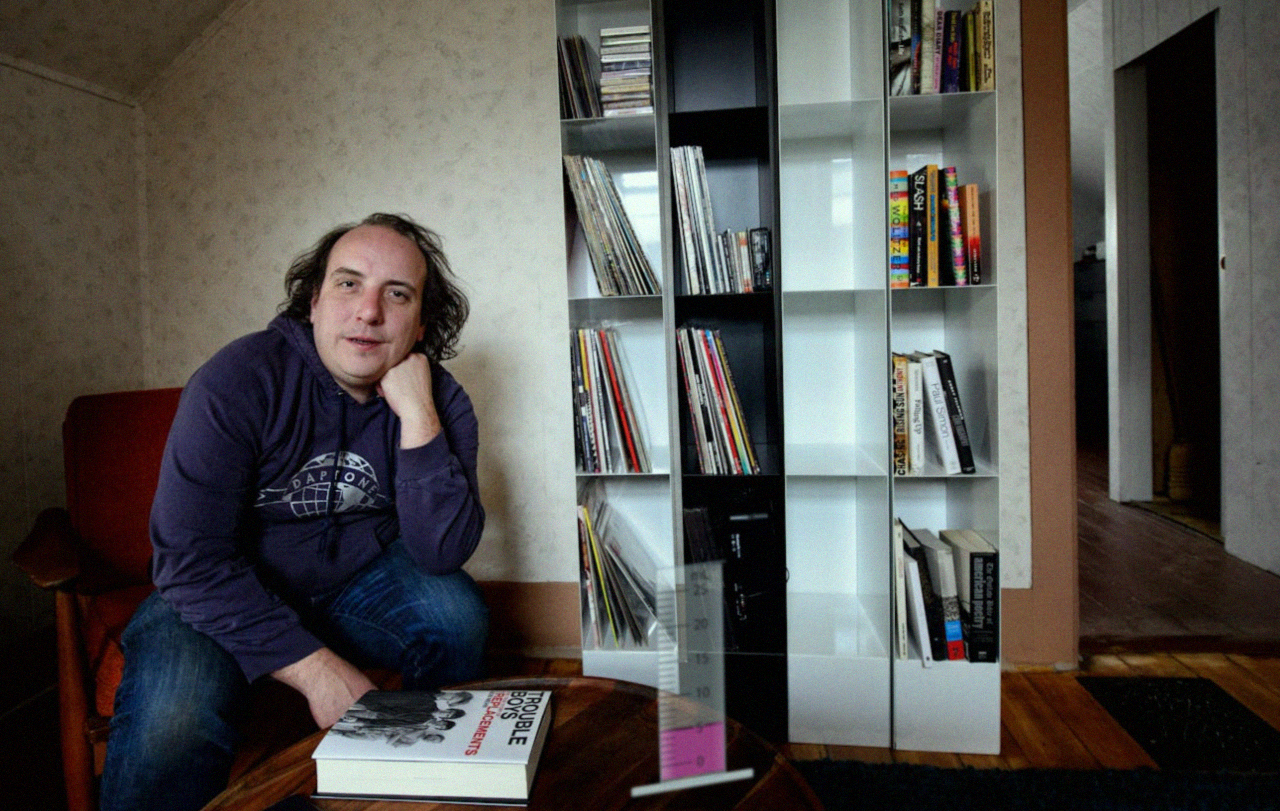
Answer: 5 (mL)
